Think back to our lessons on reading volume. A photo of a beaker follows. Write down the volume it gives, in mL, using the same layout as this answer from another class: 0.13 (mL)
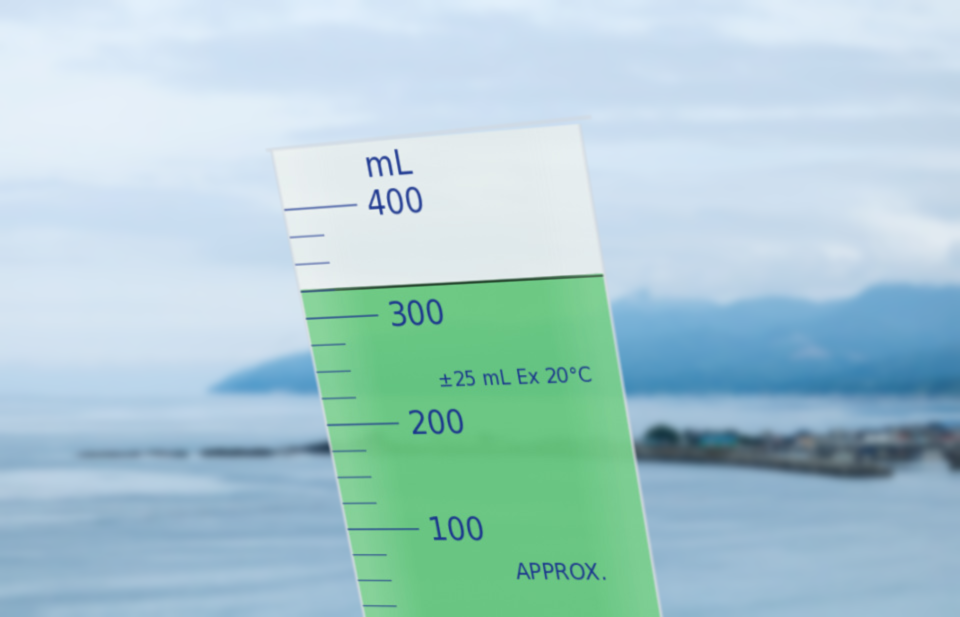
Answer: 325 (mL)
